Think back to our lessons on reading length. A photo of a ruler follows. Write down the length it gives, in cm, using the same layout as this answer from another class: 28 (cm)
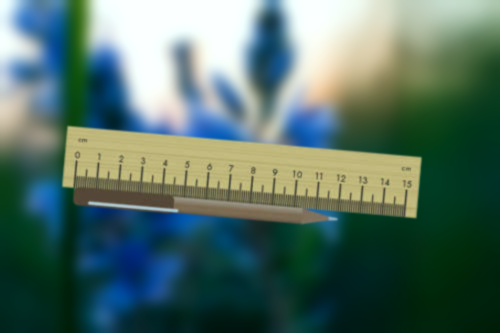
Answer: 12 (cm)
